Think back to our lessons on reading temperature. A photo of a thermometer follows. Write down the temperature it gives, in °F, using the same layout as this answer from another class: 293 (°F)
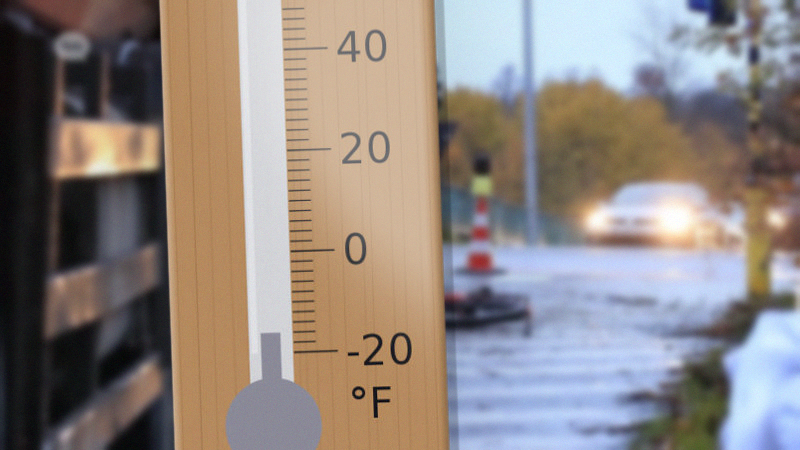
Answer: -16 (°F)
